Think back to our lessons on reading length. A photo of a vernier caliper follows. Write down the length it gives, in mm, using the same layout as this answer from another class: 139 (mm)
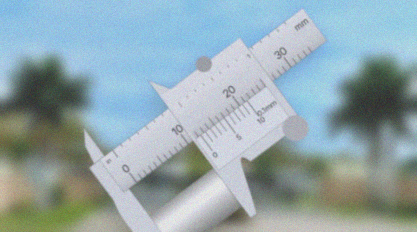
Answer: 12.4 (mm)
